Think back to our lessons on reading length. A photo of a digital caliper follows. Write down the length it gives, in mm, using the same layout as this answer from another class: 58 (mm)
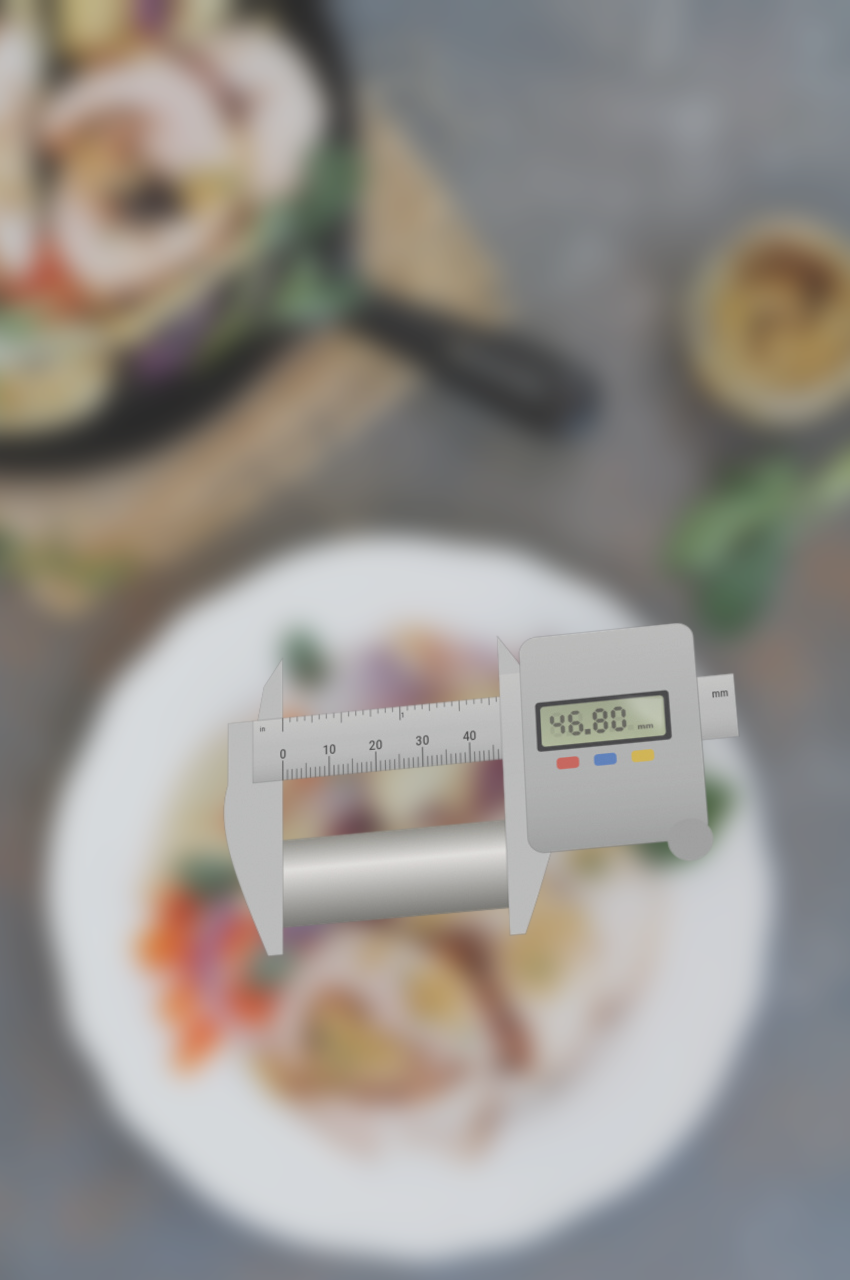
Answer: 46.80 (mm)
